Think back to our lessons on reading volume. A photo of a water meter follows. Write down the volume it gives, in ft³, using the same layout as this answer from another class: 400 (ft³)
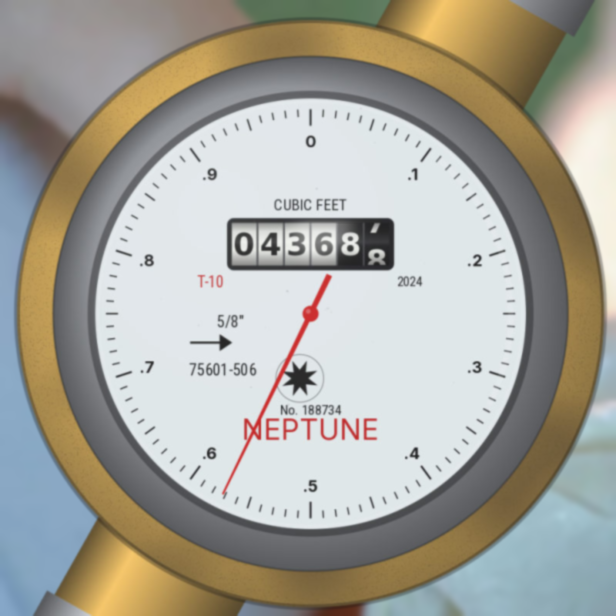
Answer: 43687.57 (ft³)
